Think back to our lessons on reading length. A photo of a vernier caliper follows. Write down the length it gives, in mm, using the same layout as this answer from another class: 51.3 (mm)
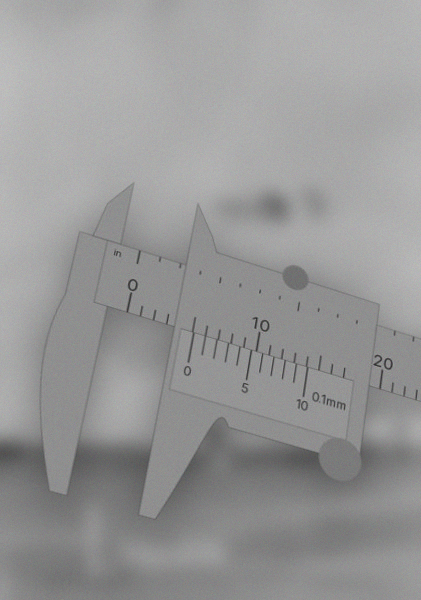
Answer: 5.1 (mm)
